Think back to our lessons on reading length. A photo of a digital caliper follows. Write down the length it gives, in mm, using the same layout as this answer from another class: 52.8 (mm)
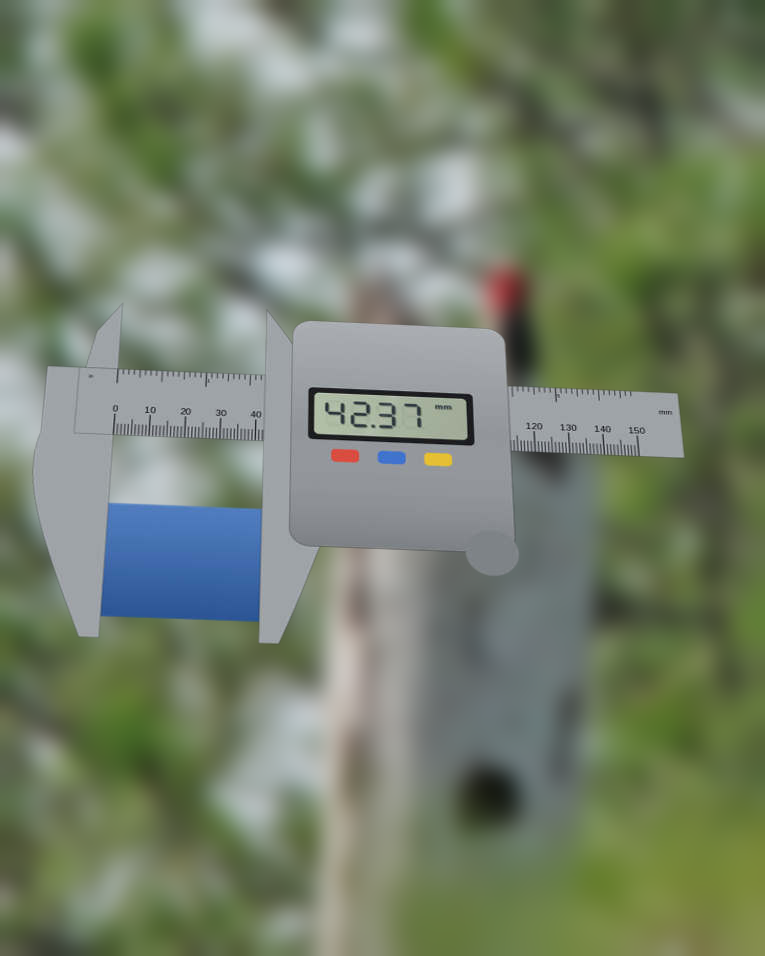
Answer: 42.37 (mm)
